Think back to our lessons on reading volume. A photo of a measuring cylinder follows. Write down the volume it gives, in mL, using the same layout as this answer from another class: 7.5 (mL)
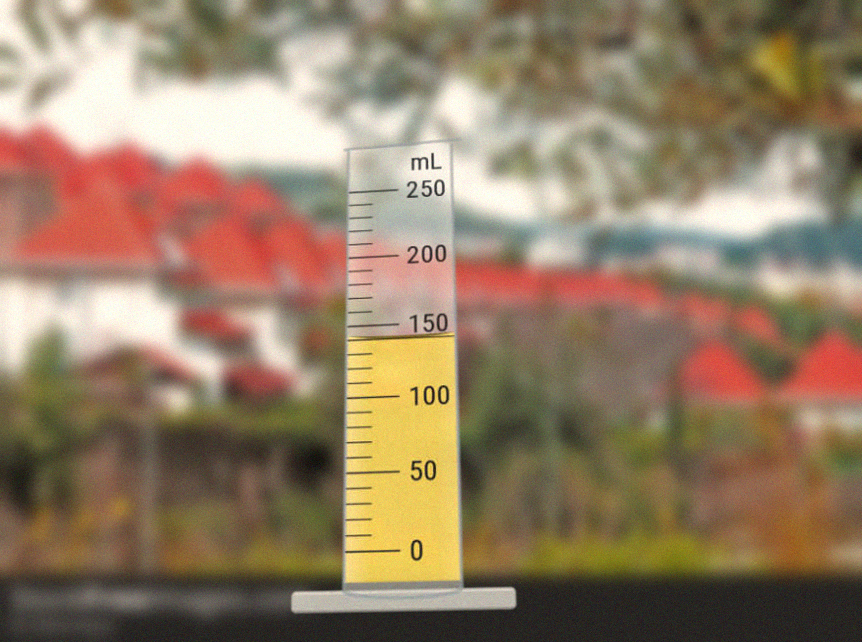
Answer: 140 (mL)
